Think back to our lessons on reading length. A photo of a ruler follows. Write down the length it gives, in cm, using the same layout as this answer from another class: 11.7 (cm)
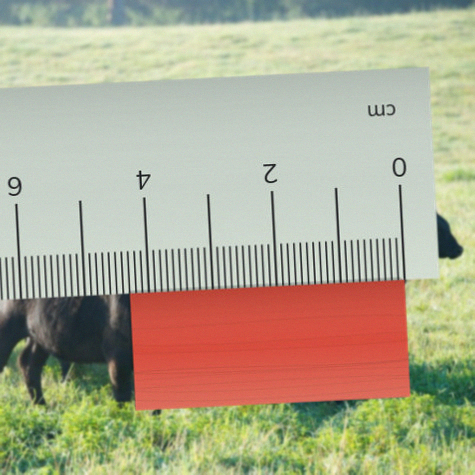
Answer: 4.3 (cm)
